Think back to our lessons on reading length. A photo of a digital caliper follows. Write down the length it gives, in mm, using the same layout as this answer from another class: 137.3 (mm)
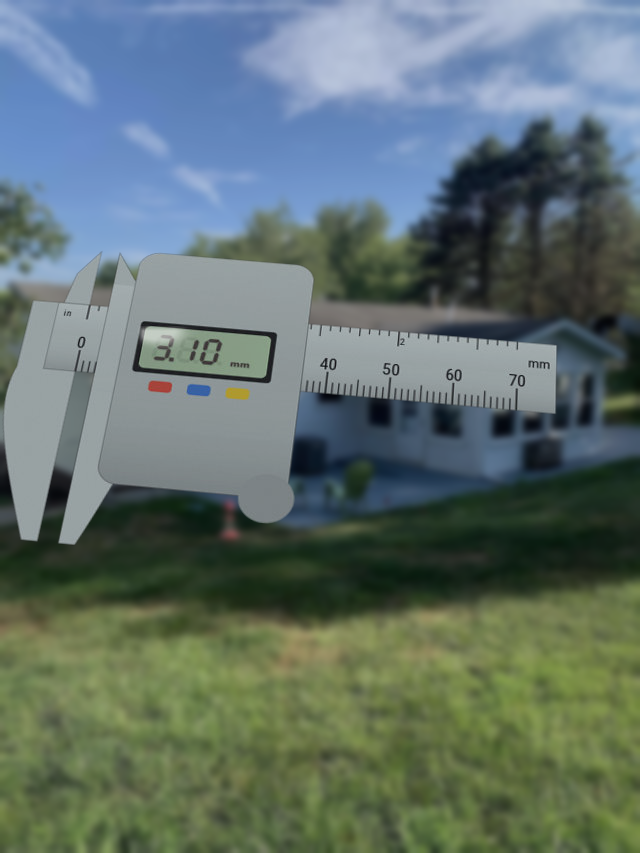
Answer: 3.10 (mm)
